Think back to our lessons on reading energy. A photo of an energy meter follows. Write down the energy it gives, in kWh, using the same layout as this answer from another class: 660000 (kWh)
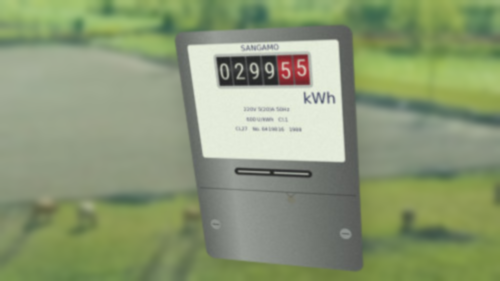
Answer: 299.55 (kWh)
